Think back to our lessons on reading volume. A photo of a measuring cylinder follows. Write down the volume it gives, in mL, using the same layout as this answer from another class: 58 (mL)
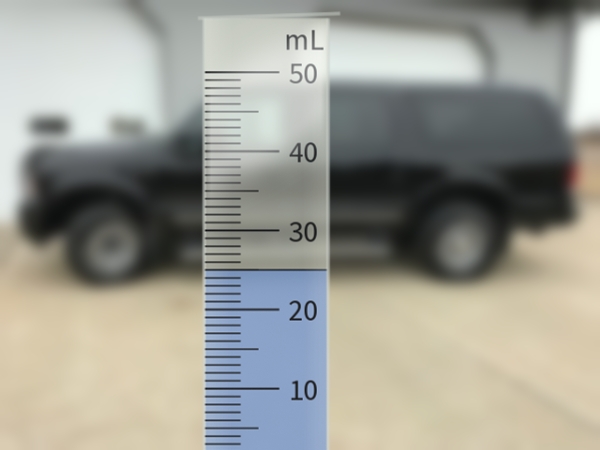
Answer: 25 (mL)
